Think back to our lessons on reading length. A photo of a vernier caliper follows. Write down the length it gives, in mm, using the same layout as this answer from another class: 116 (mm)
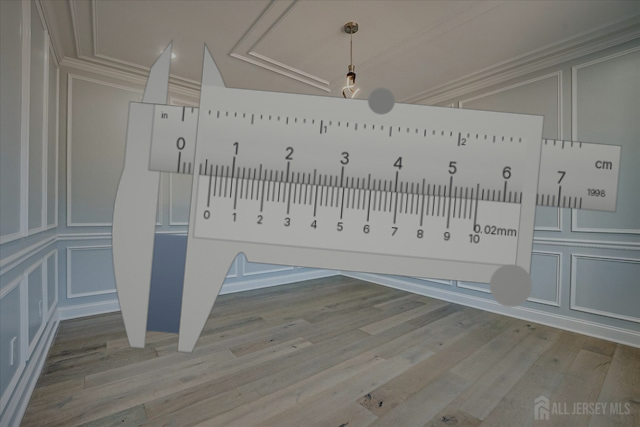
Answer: 6.0 (mm)
